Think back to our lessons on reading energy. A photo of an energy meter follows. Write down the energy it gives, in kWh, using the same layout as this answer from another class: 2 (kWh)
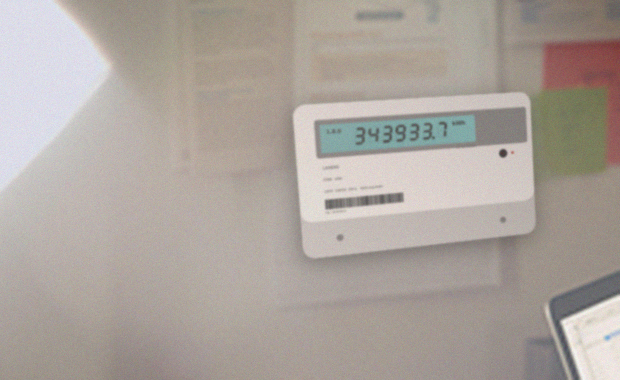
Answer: 343933.7 (kWh)
